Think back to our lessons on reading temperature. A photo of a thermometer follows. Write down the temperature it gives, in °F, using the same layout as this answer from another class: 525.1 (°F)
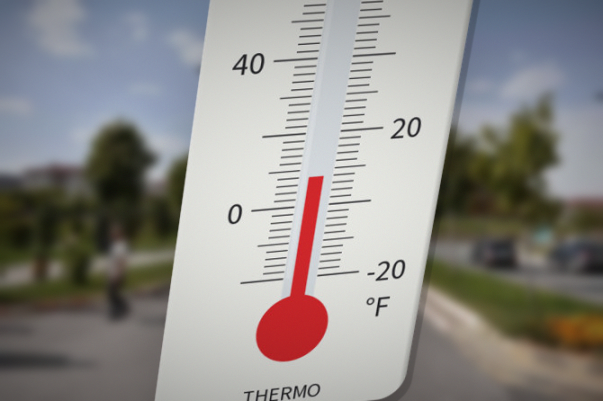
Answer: 8 (°F)
